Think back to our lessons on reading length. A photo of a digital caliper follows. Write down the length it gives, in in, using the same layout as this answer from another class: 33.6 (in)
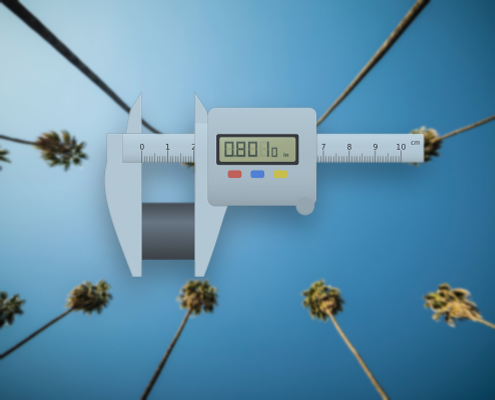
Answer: 0.8010 (in)
